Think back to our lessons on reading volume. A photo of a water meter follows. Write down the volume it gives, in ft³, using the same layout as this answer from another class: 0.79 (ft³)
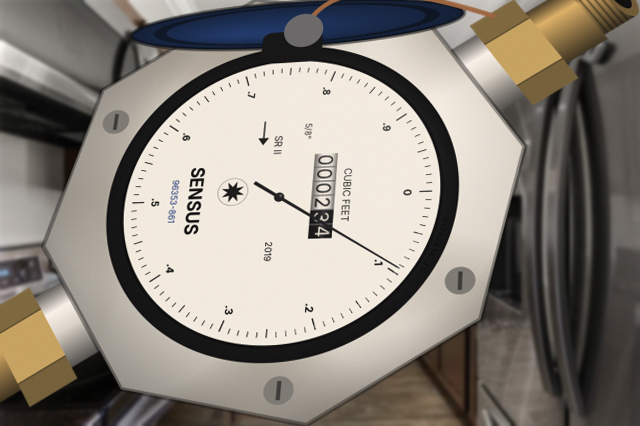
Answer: 234.09 (ft³)
